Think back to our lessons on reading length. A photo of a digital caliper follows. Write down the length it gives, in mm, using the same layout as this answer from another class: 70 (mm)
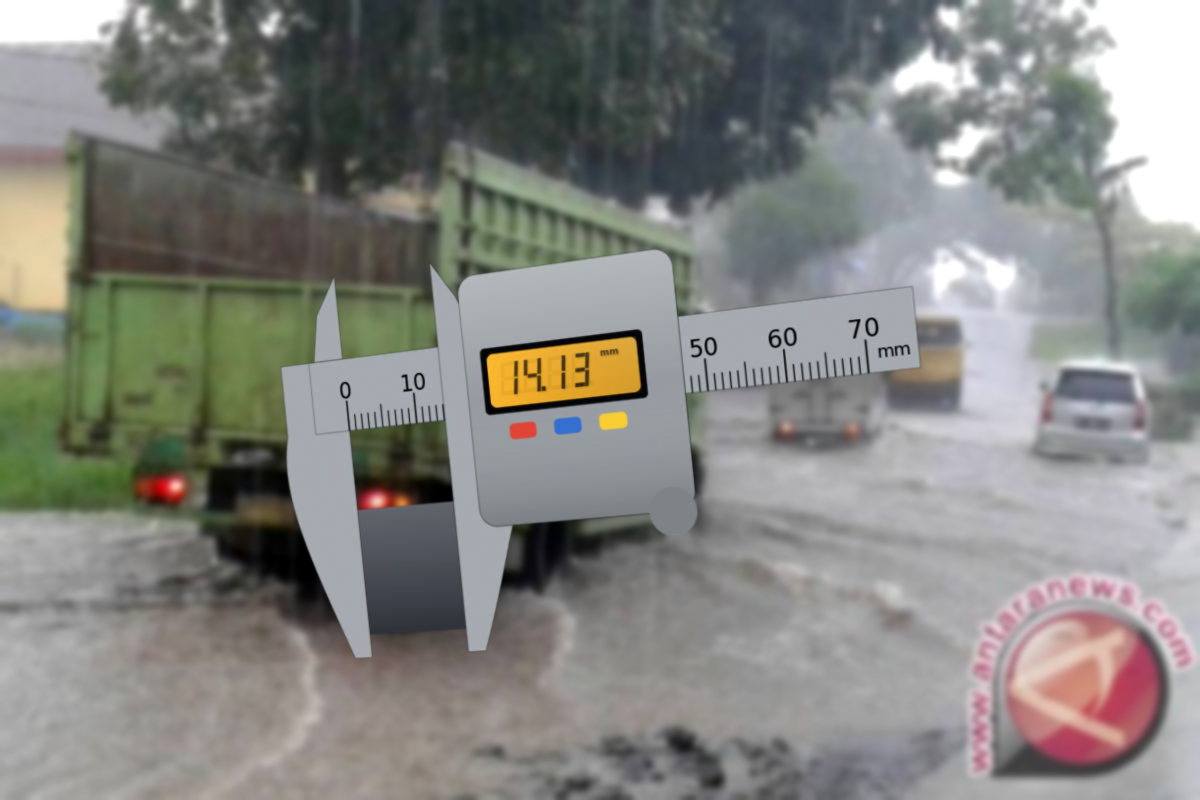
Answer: 14.13 (mm)
